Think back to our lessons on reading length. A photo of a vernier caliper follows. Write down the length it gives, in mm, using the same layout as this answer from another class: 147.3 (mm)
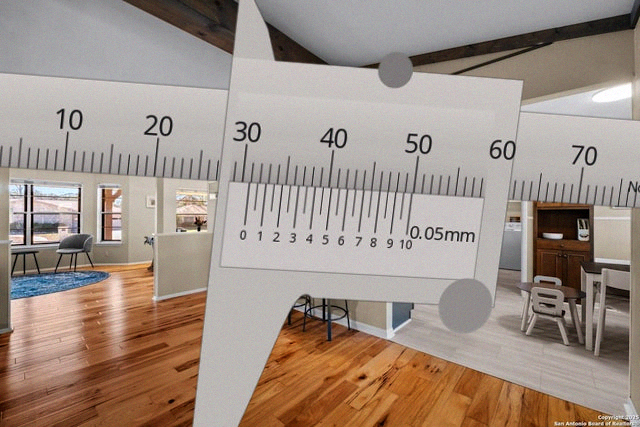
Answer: 30.8 (mm)
